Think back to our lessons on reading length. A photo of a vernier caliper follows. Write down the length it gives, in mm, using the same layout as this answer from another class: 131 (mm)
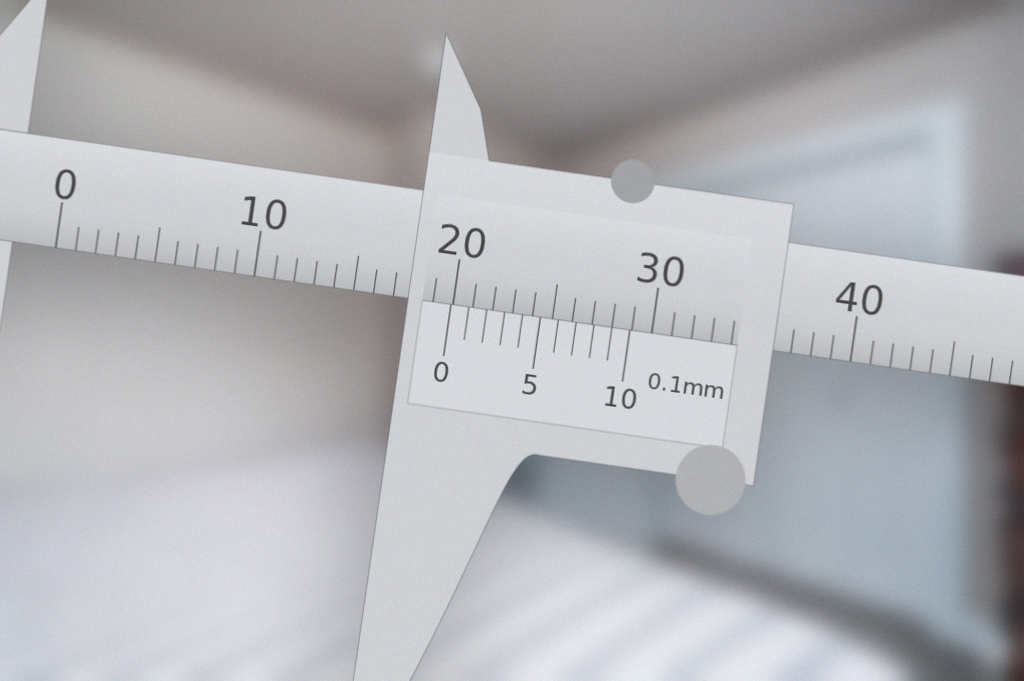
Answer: 19.9 (mm)
